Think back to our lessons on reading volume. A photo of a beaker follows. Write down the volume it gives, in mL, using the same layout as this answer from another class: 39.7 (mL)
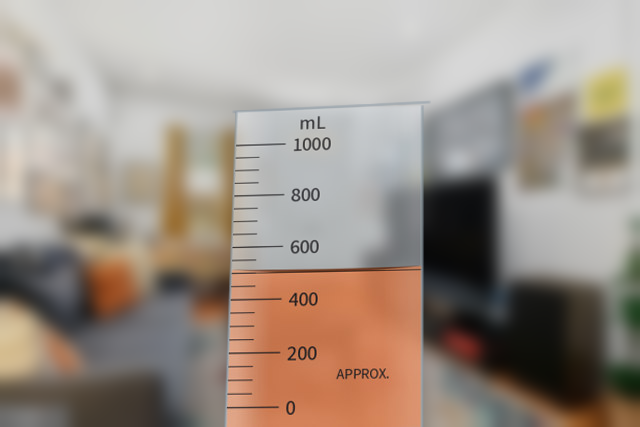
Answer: 500 (mL)
